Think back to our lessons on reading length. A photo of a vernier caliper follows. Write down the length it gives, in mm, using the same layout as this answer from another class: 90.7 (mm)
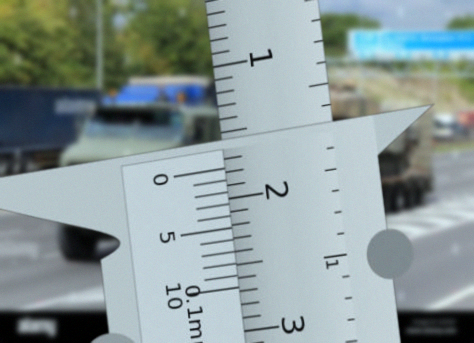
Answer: 17.7 (mm)
